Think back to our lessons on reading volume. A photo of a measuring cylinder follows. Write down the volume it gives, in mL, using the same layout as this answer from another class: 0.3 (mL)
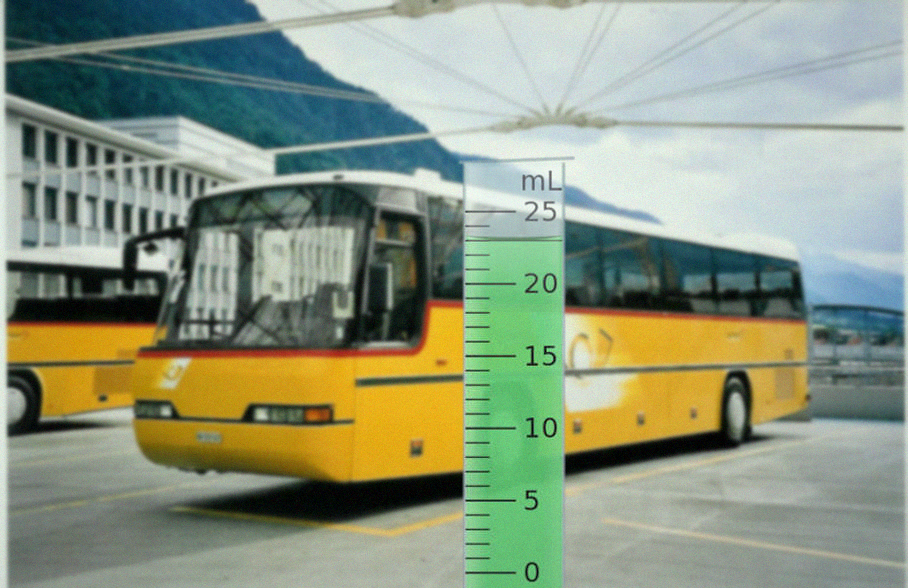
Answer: 23 (mL)
